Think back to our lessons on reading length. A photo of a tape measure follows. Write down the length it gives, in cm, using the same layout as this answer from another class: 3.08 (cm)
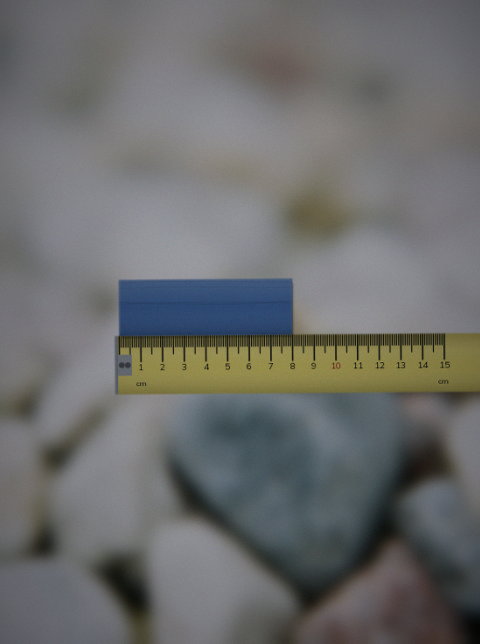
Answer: 8 (cm)
